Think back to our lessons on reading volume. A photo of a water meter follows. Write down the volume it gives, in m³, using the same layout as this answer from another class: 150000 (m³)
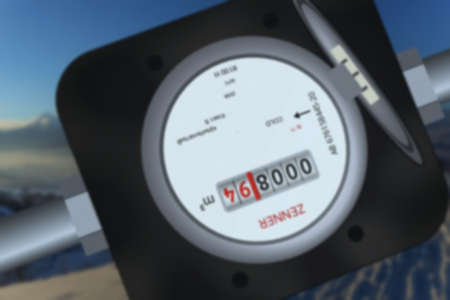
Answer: 8.94 (m³)
